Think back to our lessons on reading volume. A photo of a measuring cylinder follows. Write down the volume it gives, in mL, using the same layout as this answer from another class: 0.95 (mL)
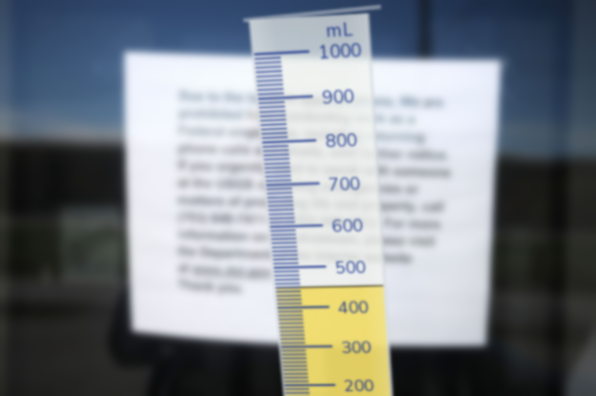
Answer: 450 (mL)
